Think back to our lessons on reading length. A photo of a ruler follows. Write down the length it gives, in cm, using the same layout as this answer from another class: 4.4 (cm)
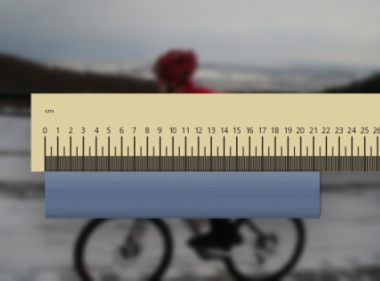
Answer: 21.5 (cm)
